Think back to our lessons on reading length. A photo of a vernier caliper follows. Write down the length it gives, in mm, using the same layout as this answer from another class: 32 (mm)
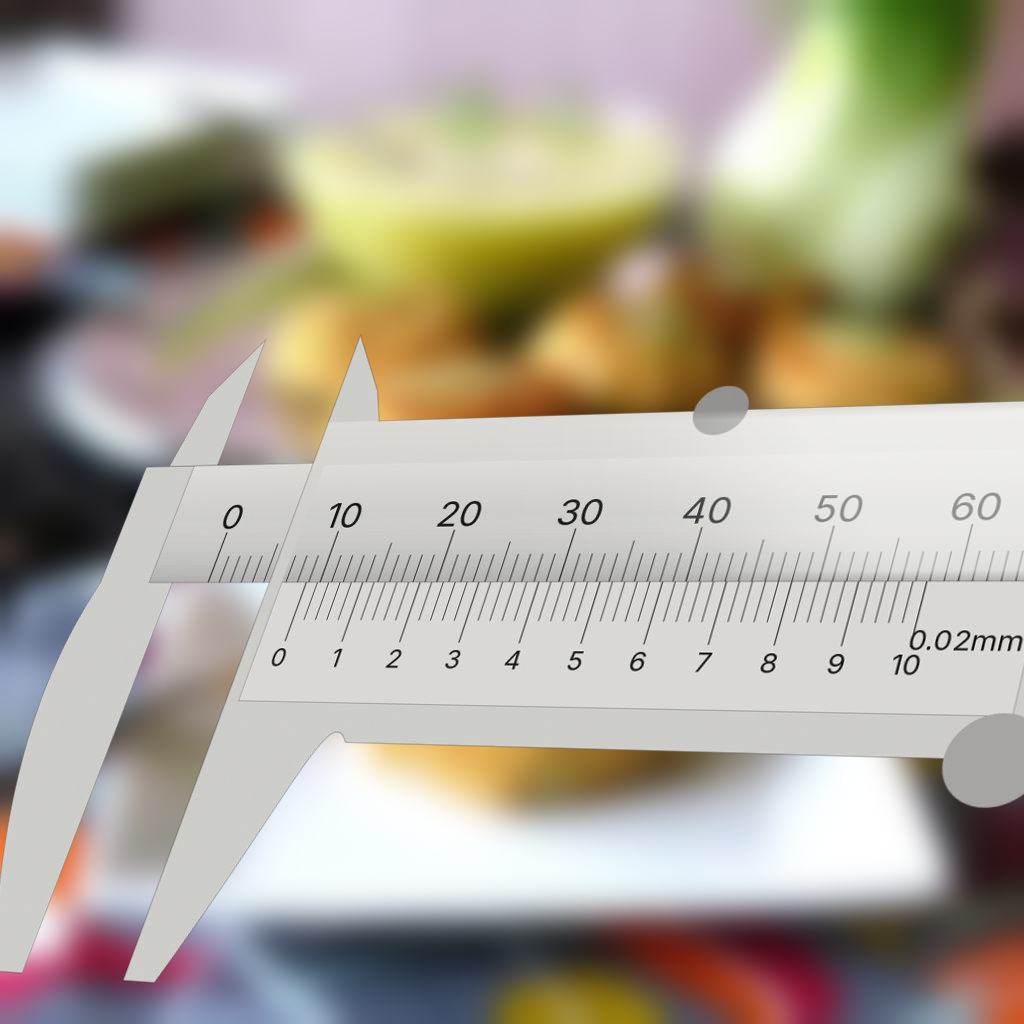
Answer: 8.8 (mm)
